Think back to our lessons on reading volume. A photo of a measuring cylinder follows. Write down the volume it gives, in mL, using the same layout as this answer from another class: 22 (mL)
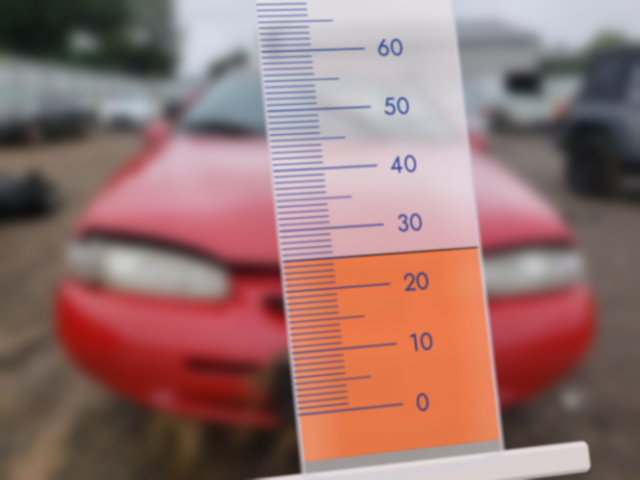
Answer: 25 (mL)
